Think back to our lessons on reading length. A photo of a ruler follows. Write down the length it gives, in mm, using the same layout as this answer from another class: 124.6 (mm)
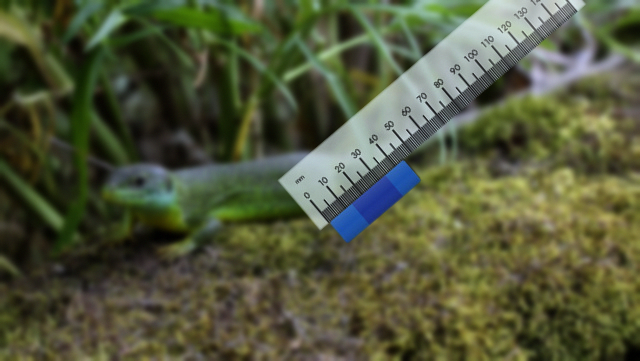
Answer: 45 (mm)
